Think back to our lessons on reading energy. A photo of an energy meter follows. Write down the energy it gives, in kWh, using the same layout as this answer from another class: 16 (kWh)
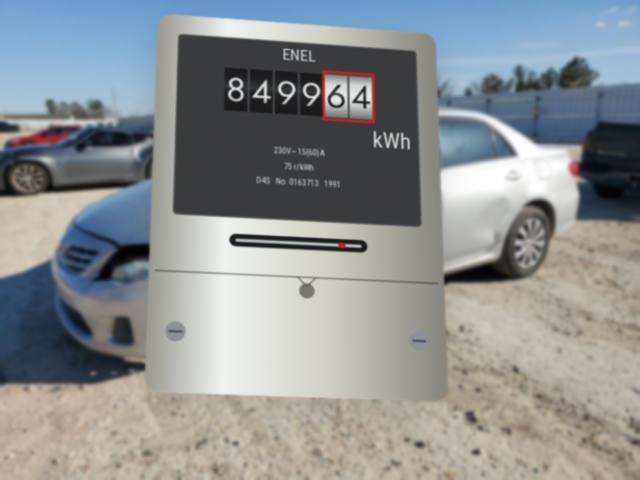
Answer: 8499.64 (kWh)
